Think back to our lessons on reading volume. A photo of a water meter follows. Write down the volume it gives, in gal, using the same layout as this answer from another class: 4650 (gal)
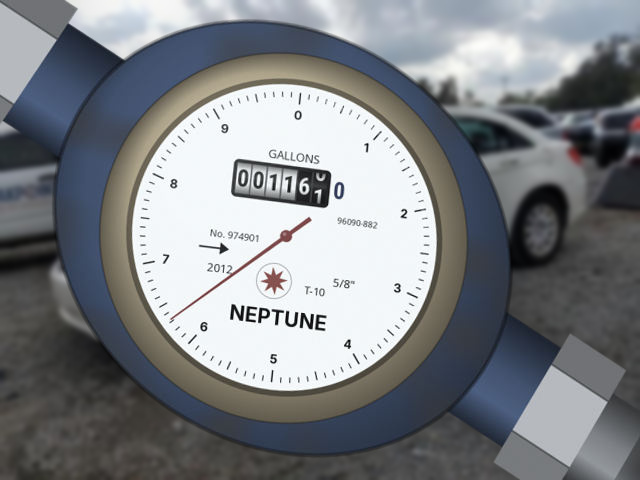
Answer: 11606.3 (gal)
